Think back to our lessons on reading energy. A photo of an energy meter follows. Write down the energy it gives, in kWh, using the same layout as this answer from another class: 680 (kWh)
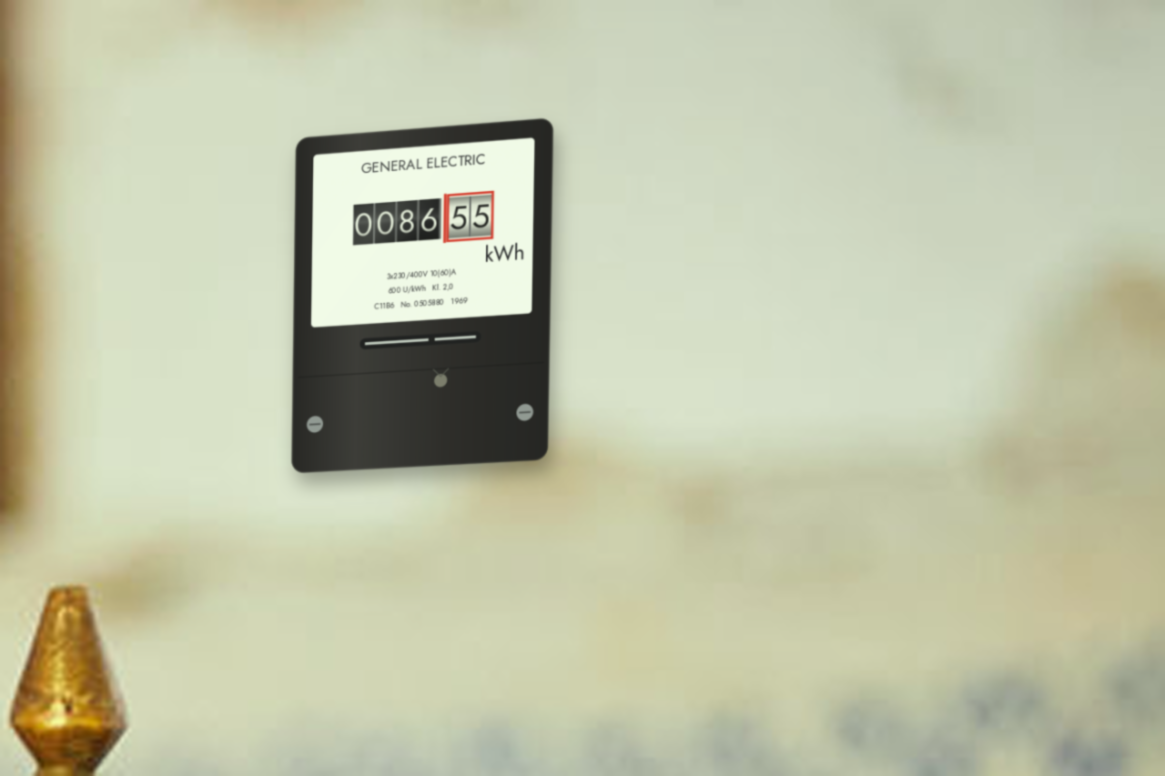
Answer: 86.55 (kWh)
